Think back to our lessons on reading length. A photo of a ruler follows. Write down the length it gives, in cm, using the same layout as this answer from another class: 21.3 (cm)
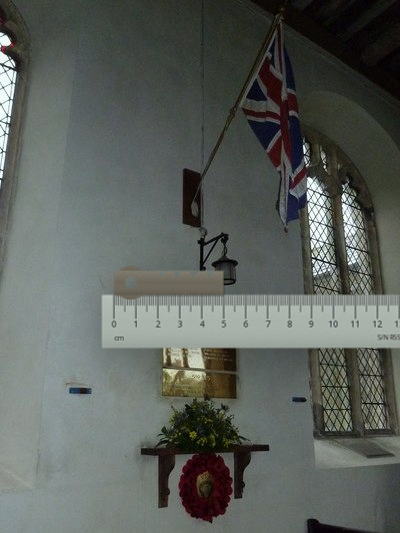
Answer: 5 (cm)
